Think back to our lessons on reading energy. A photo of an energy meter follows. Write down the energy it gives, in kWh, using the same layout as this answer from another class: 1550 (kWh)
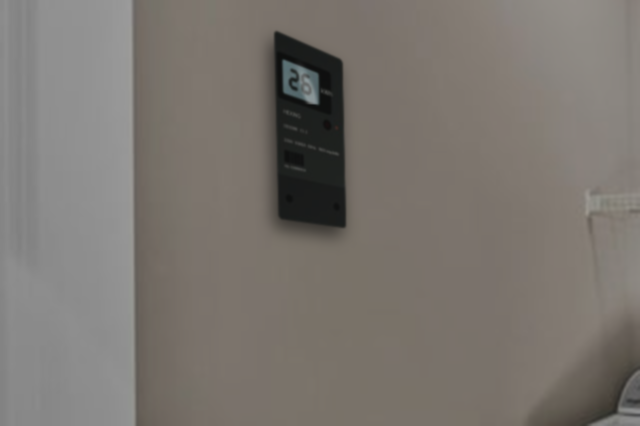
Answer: 26 (kWh)
